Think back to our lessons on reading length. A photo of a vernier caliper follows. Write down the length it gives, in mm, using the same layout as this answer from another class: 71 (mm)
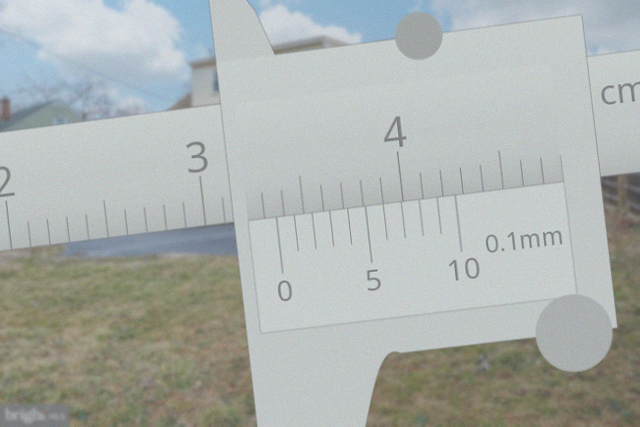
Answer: 33.6 (mm)
